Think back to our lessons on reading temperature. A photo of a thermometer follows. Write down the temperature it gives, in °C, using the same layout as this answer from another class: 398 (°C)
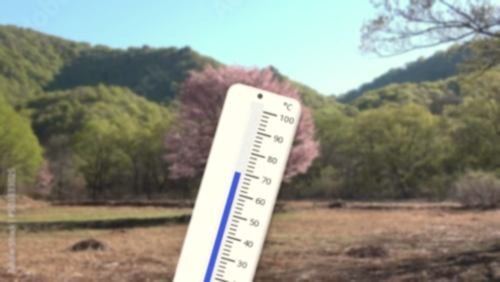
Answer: 70 (°C)
